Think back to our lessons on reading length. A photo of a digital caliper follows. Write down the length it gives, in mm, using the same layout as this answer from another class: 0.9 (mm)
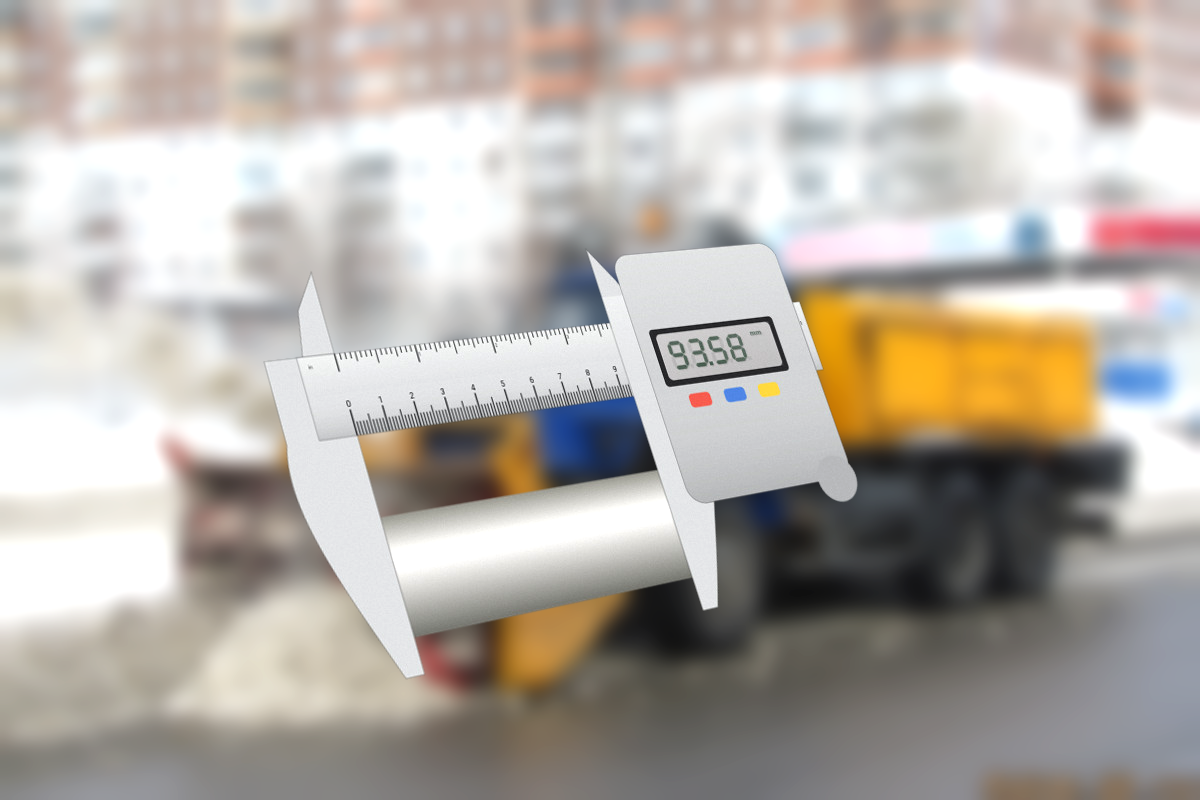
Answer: 93.58 (mm)
